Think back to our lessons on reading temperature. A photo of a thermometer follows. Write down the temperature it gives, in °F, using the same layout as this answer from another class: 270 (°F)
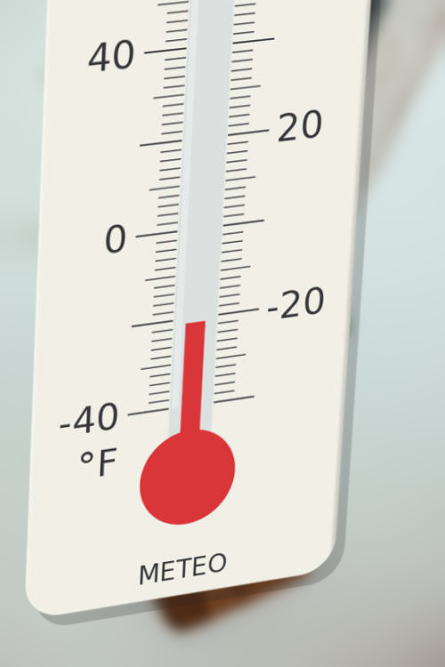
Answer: -21 (°F)
